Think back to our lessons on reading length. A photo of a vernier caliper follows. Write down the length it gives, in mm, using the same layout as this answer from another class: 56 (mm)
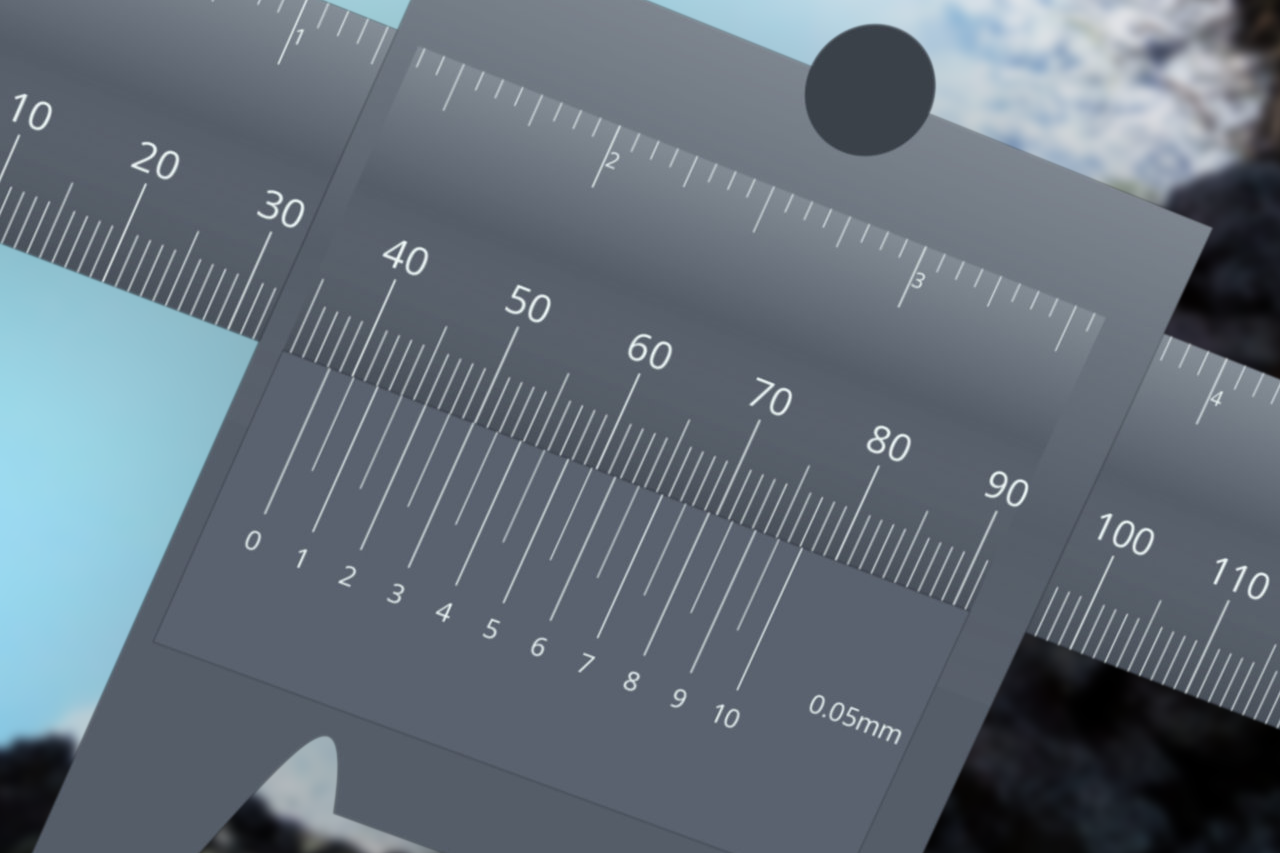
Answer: 38.2 (mm)
